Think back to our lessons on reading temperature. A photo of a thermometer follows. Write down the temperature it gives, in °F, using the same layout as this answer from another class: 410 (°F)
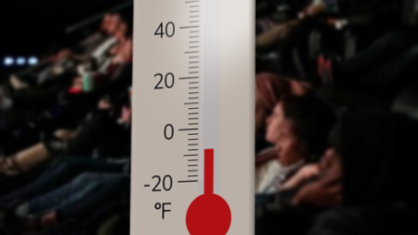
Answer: -8 (°F)
